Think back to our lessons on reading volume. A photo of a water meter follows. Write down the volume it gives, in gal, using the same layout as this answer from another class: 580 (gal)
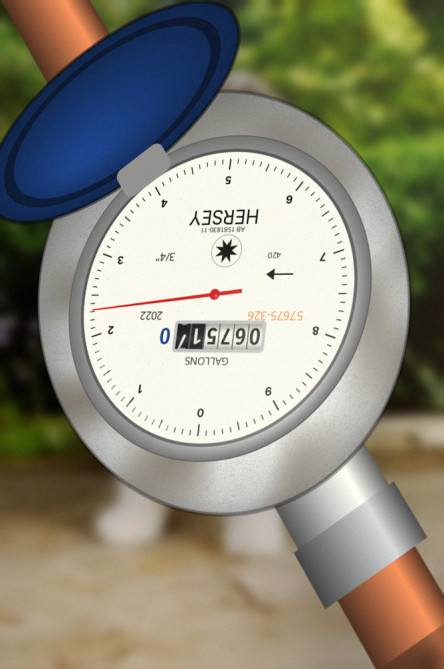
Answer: 675172.3 (gal)
